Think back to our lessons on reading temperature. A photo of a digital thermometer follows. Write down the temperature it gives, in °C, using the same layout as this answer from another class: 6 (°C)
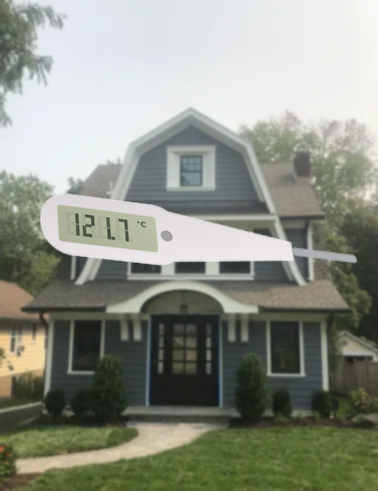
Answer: 121.7 (°C)
